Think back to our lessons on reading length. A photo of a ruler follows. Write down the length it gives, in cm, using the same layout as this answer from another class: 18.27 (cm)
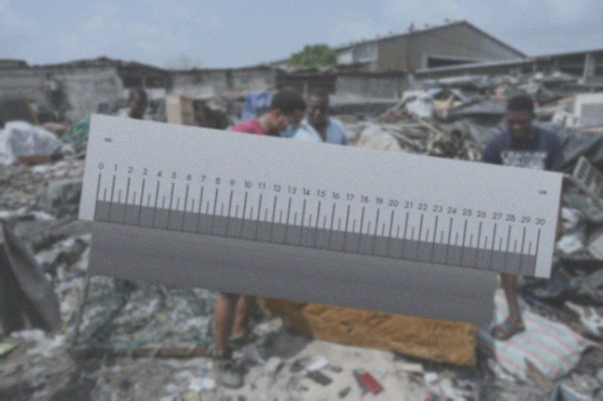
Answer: 27.5 (cm)
